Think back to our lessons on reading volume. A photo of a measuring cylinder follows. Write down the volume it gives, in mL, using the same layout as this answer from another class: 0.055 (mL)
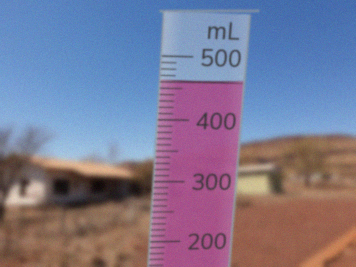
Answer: 460 (mL)
